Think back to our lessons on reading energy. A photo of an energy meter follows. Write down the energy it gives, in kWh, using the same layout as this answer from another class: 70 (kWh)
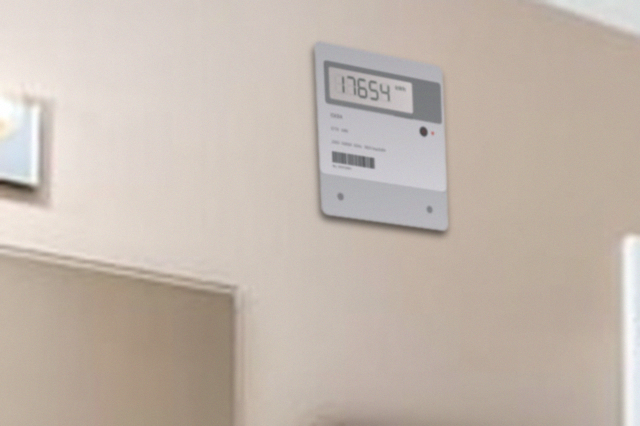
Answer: 17654 (kWh)
